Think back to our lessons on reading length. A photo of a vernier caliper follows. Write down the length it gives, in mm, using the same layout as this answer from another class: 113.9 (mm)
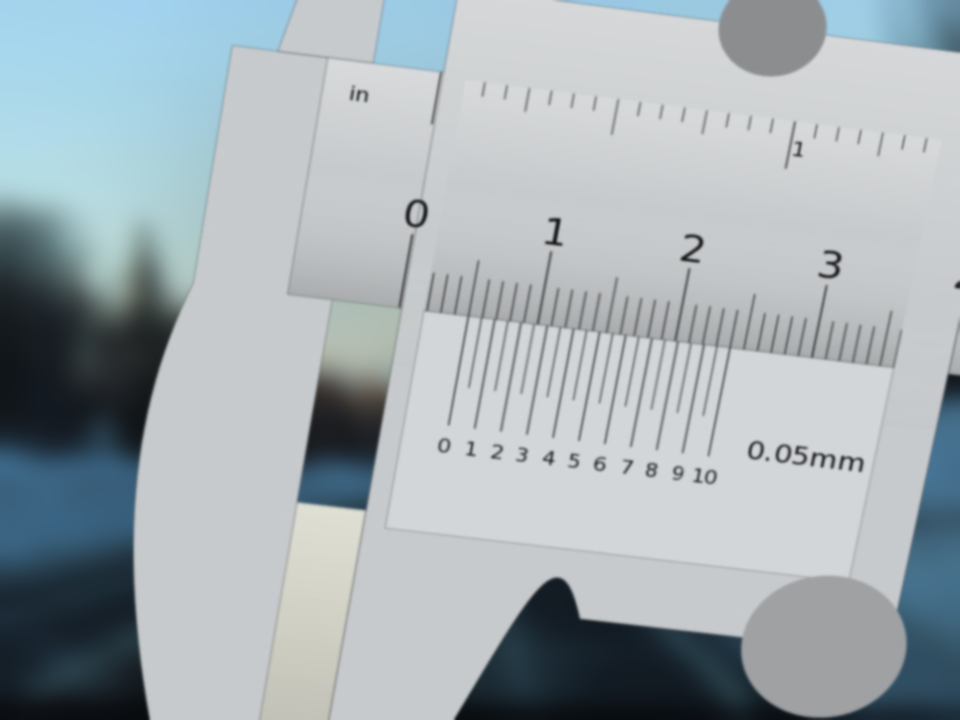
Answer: 5.0 (mm)
